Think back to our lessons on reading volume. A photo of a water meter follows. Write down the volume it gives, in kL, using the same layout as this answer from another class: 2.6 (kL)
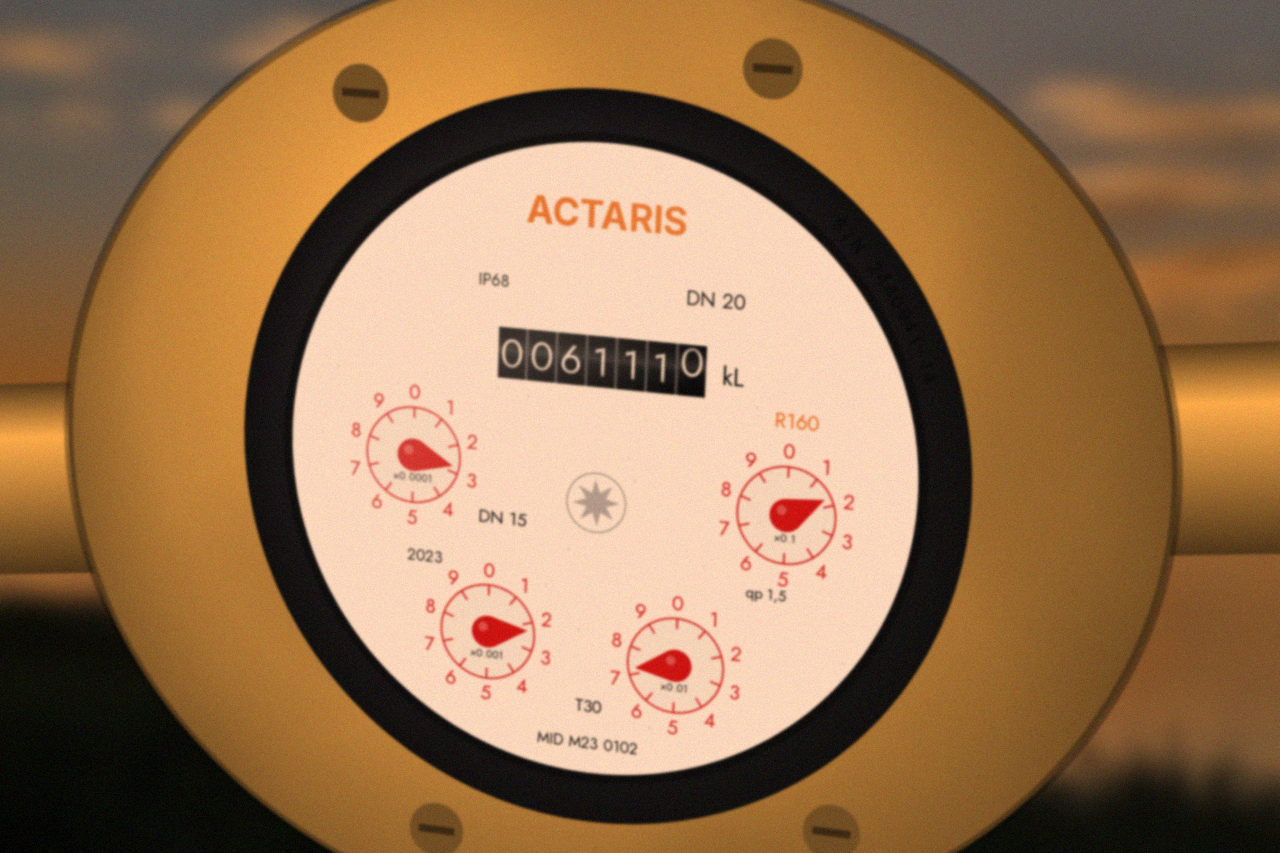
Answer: 61110.1722 (kL)
